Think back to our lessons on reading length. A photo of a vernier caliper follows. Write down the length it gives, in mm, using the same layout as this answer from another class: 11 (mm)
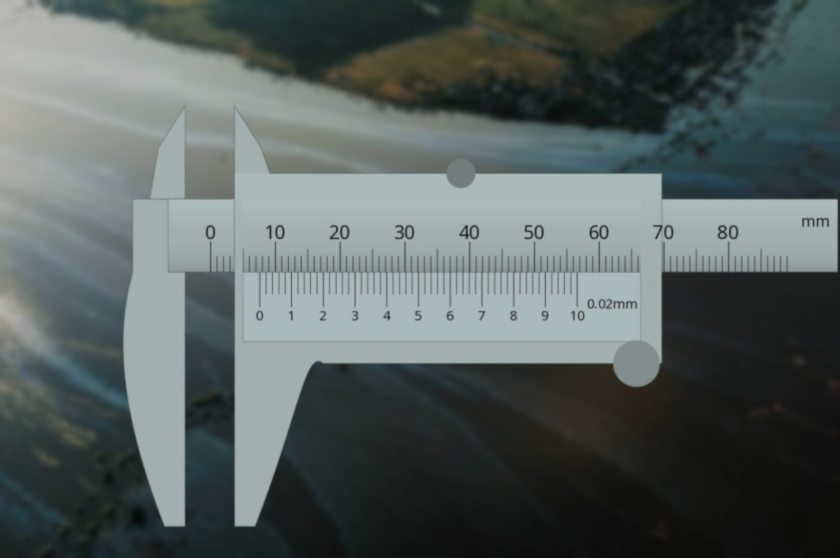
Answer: 7.6 (mm)
